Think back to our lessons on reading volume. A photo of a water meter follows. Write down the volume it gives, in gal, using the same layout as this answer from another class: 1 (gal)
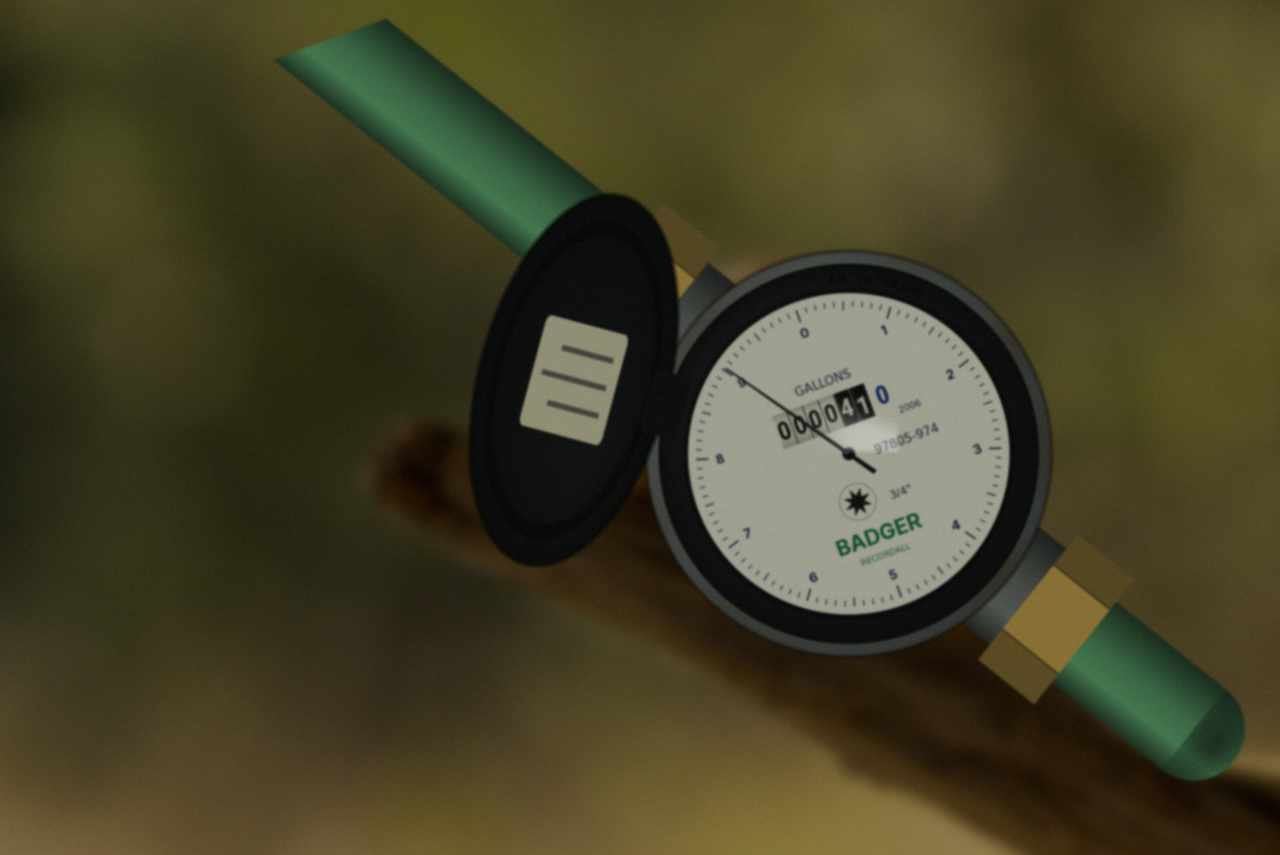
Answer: 409.0 (gal)
